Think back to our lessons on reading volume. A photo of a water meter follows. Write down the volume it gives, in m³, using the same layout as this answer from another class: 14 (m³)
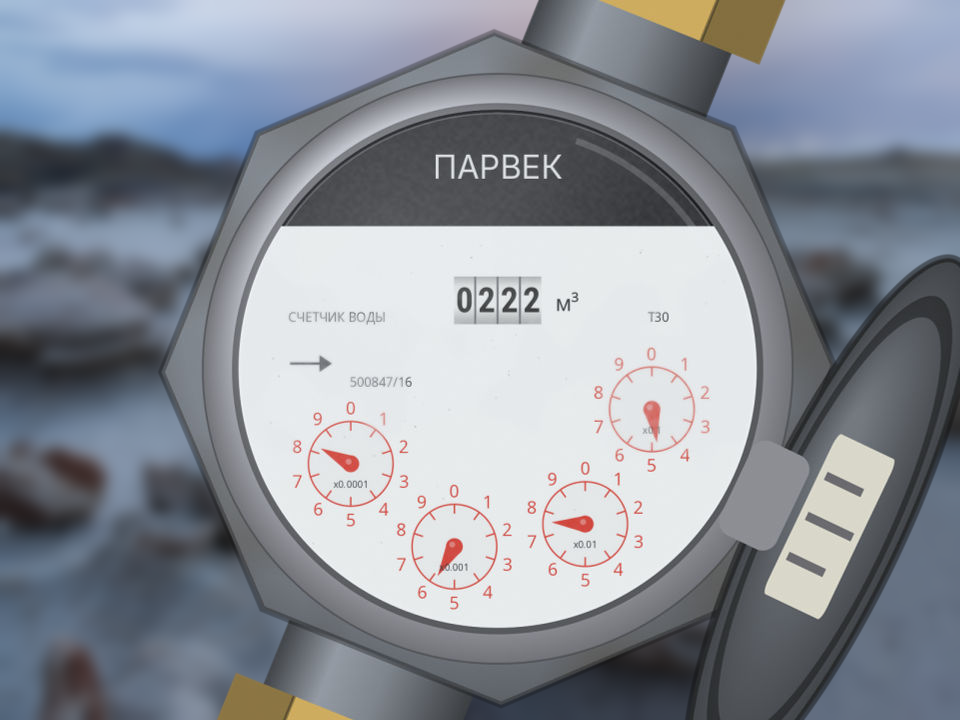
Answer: 222.4758 (m³)
